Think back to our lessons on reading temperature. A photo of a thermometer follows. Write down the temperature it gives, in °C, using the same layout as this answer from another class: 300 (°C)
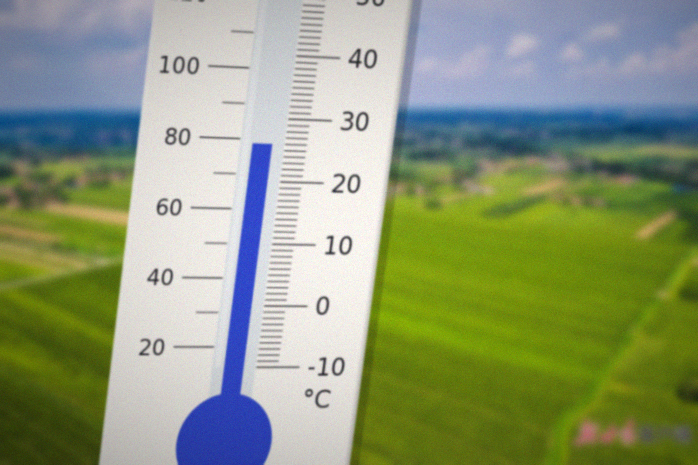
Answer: 26 (°C)
